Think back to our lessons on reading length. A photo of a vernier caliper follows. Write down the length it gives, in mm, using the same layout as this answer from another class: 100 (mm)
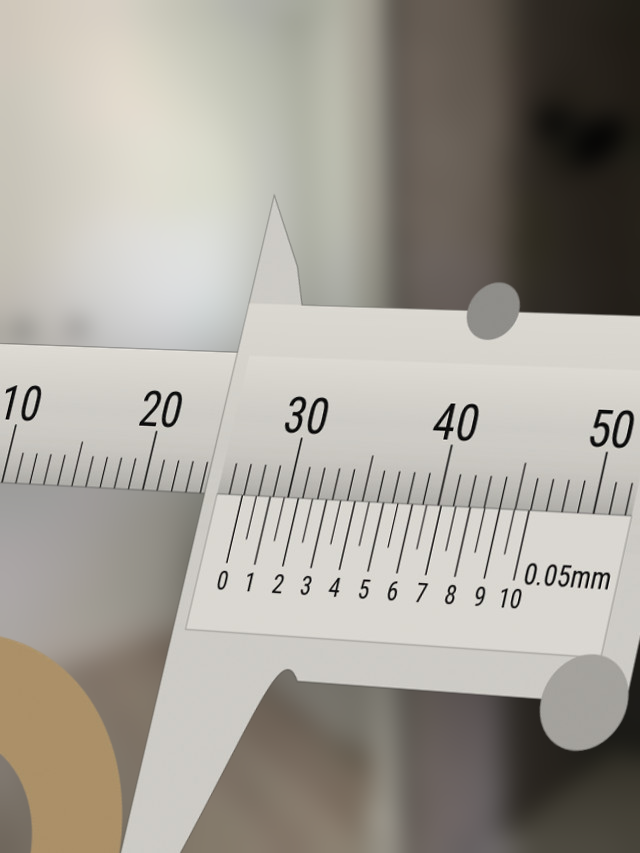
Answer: 26.9 (mm)
